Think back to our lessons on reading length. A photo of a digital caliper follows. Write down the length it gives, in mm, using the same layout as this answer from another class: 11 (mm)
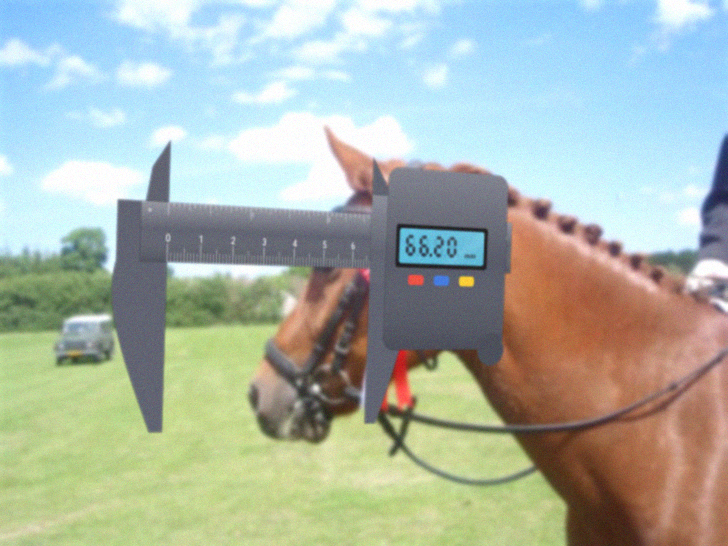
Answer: 66.20 (mm)
